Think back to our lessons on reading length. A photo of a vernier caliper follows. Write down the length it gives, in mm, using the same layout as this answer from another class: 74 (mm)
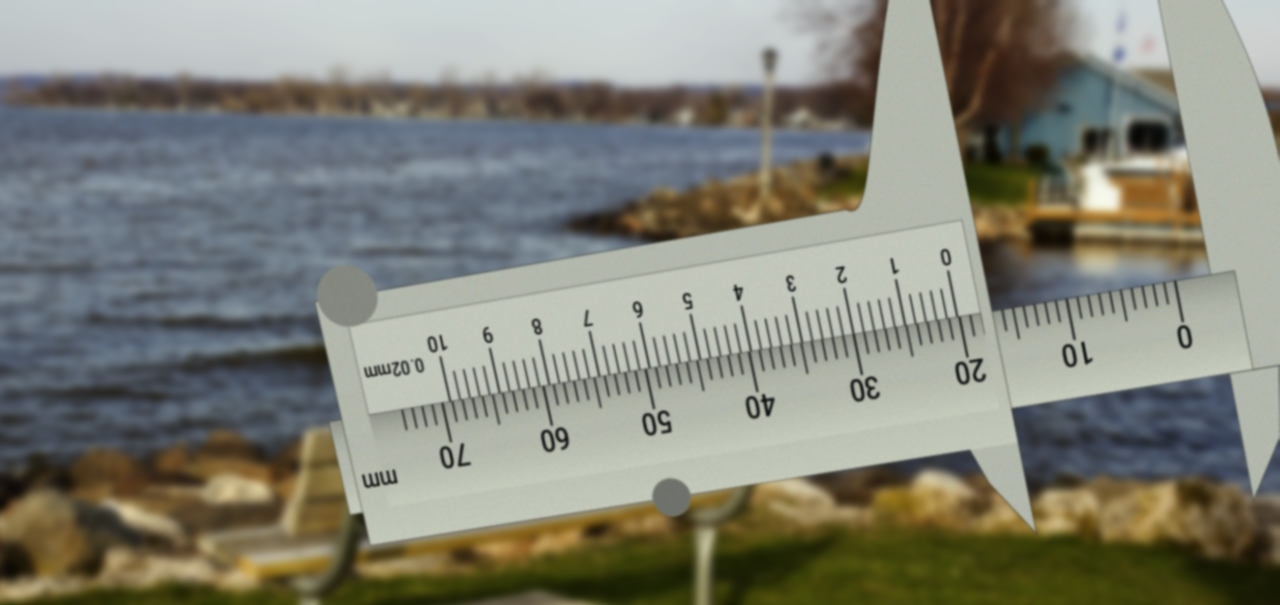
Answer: 20.2 (mm)
